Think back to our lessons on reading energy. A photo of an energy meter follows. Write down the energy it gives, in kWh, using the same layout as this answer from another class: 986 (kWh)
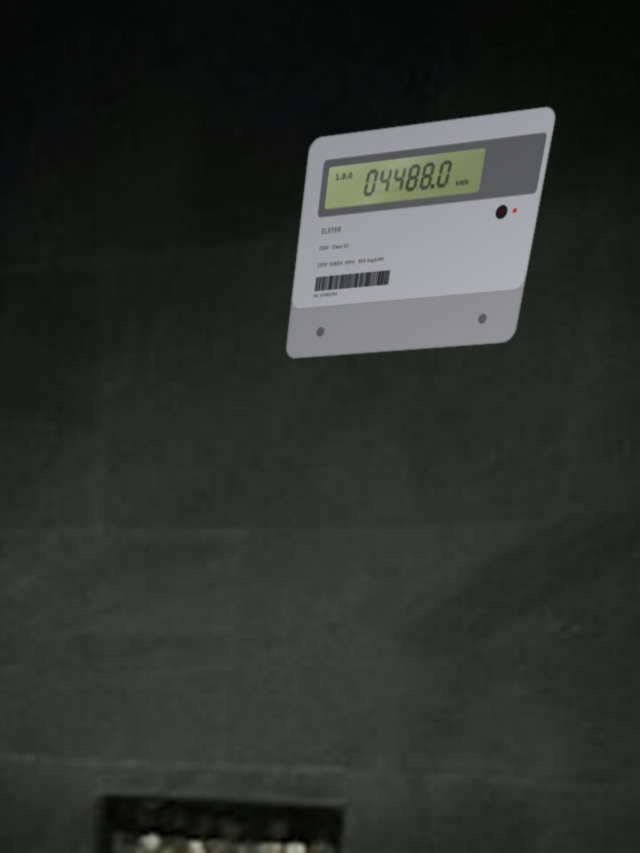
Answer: 4488.0 (kWh)
